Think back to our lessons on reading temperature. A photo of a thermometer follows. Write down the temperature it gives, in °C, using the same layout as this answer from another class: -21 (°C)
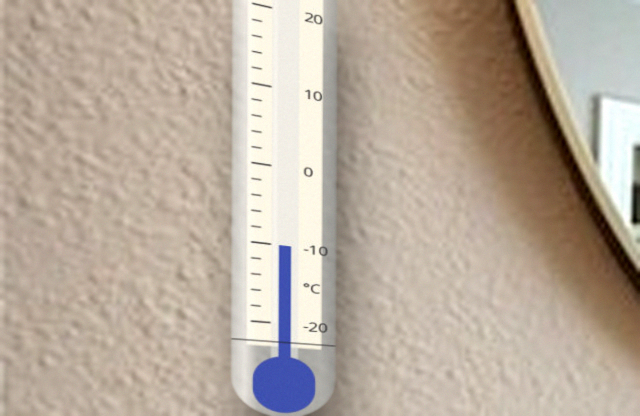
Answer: -10 (°C)
